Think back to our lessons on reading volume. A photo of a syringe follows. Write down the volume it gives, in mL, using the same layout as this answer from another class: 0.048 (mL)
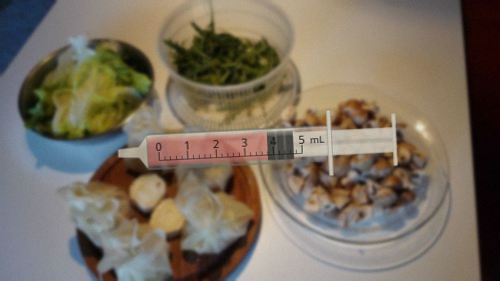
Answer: 3.8 (mL)
